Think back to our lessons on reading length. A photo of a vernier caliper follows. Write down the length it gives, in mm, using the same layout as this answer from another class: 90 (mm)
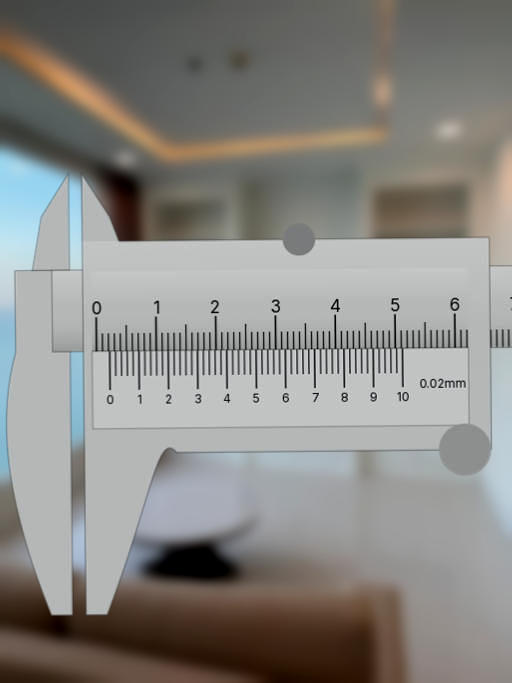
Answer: 2.2 (mm)
